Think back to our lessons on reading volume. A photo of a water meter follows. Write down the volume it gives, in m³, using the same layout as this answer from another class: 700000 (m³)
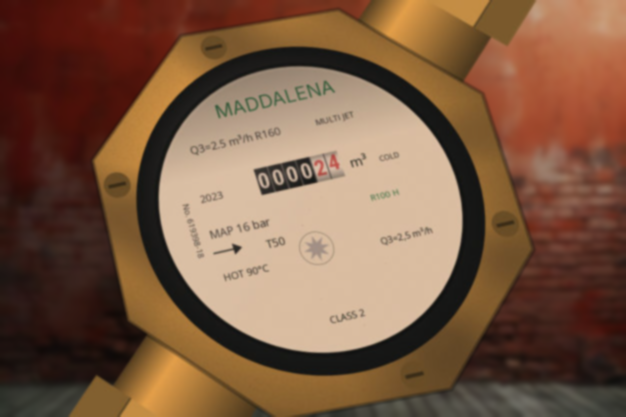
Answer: 0.24 (m³)
